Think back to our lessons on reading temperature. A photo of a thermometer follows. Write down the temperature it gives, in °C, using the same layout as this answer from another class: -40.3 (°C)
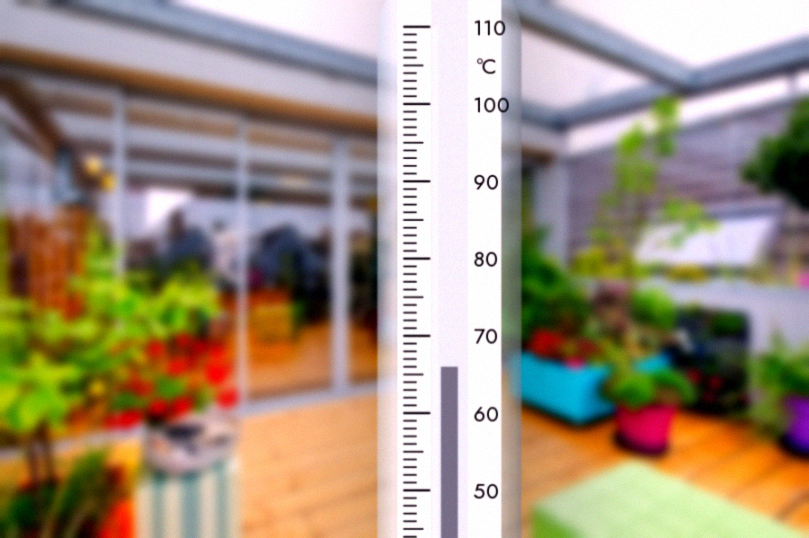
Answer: 66 (°C)
